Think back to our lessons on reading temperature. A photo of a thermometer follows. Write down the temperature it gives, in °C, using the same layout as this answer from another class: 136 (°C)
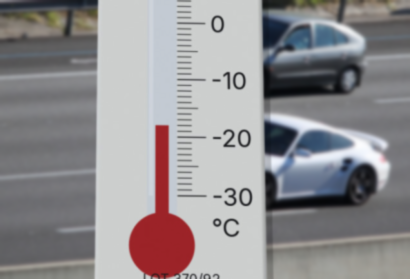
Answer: -18 (°C)
